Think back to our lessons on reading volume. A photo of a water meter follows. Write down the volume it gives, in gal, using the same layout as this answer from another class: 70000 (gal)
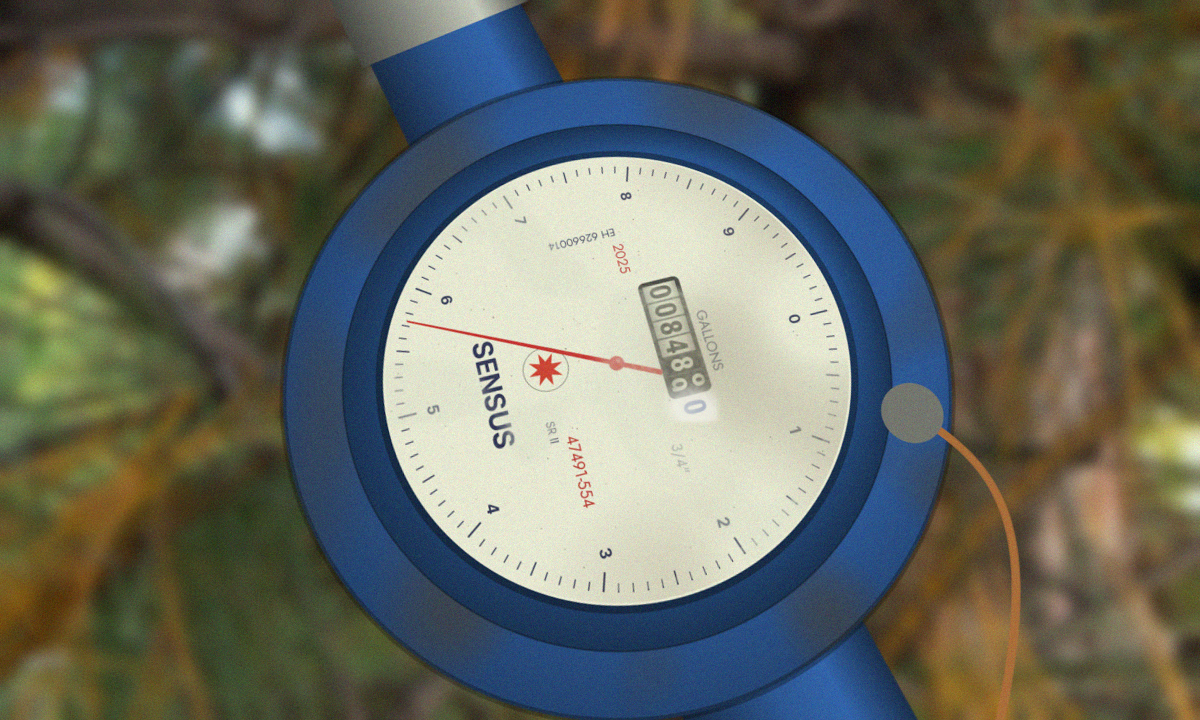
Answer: 84885.7 (gal)
